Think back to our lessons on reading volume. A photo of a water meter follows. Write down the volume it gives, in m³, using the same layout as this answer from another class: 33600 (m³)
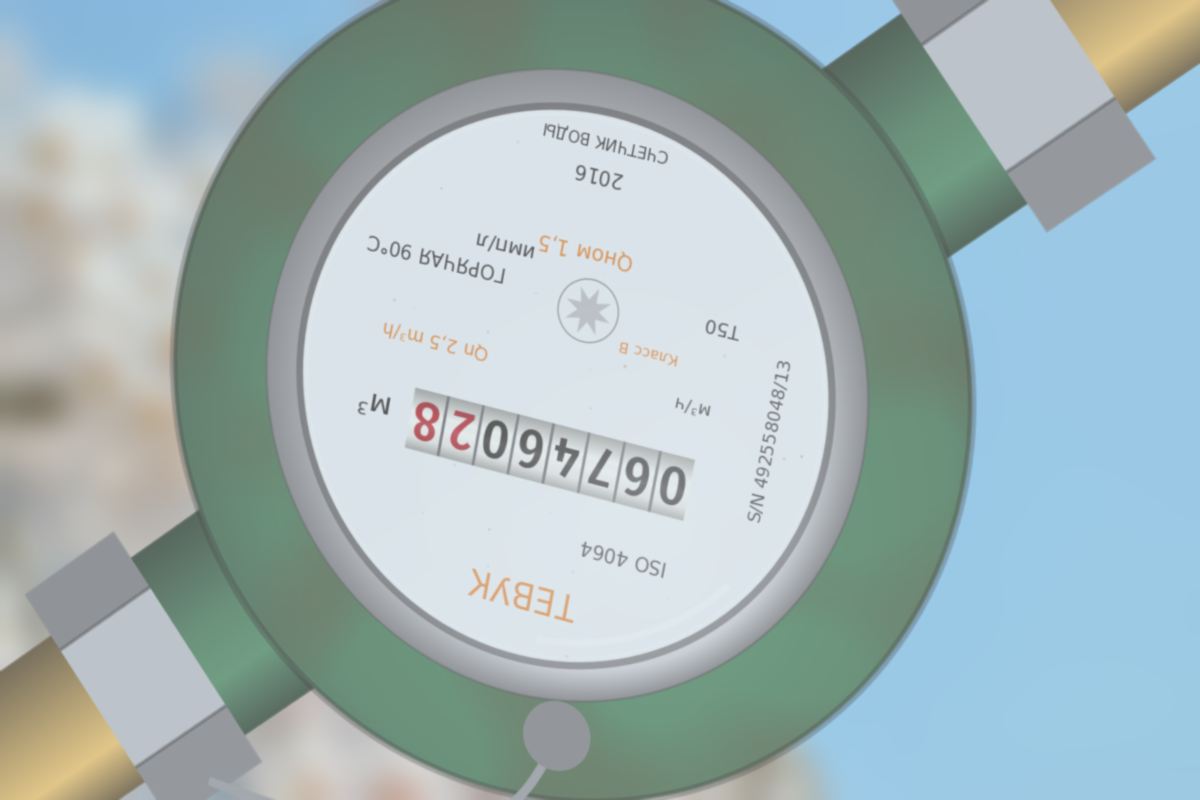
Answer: 67460.28 (m³)
